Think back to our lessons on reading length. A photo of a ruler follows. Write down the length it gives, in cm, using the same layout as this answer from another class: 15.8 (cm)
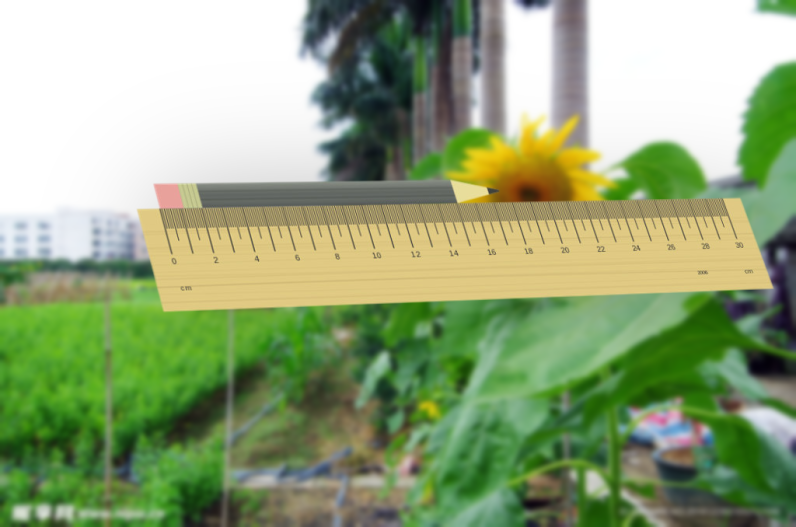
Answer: 17.5 (cm)
